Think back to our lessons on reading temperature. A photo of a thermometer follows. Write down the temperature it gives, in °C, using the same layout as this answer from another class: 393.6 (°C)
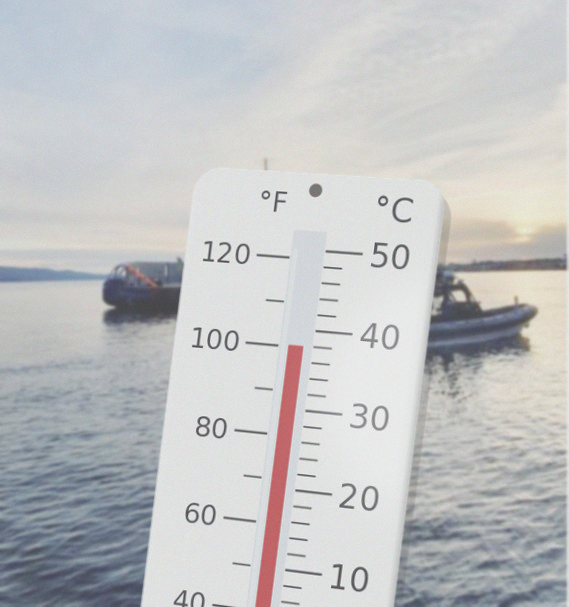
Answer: 38 (°C)
